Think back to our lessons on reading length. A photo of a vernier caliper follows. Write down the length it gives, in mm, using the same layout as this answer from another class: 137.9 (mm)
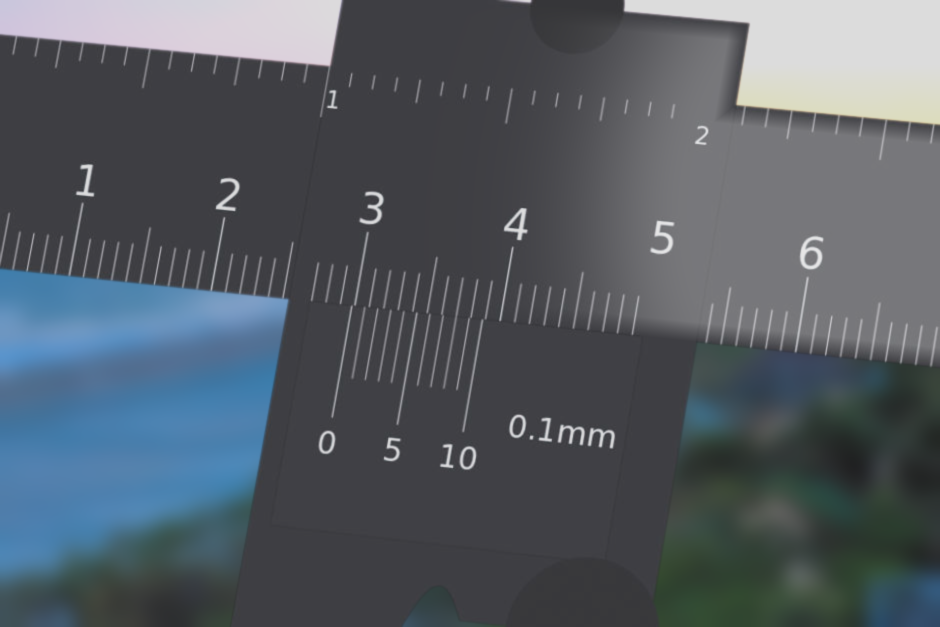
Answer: 29.8 (mm)
